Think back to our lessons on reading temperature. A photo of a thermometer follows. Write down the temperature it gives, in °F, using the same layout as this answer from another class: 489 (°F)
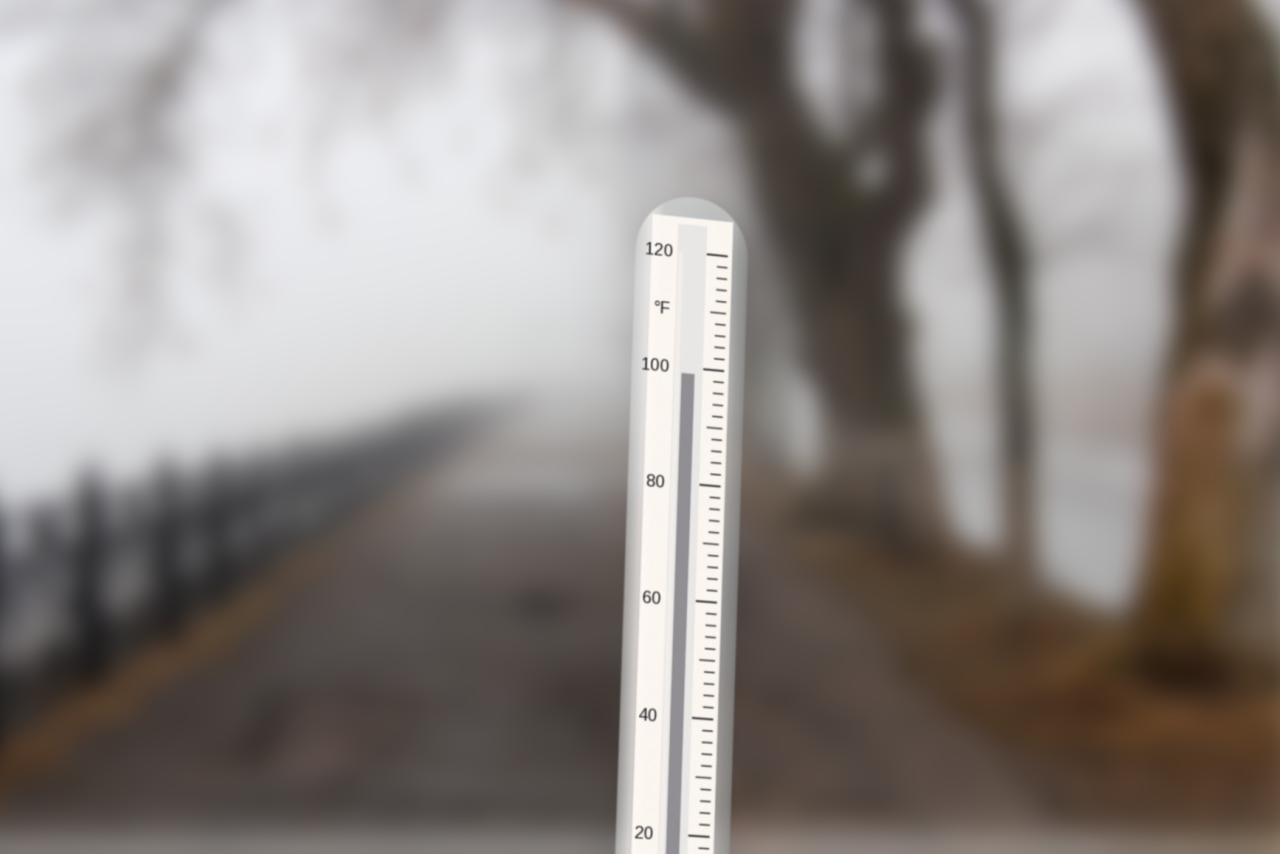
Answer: 99 (°F)
